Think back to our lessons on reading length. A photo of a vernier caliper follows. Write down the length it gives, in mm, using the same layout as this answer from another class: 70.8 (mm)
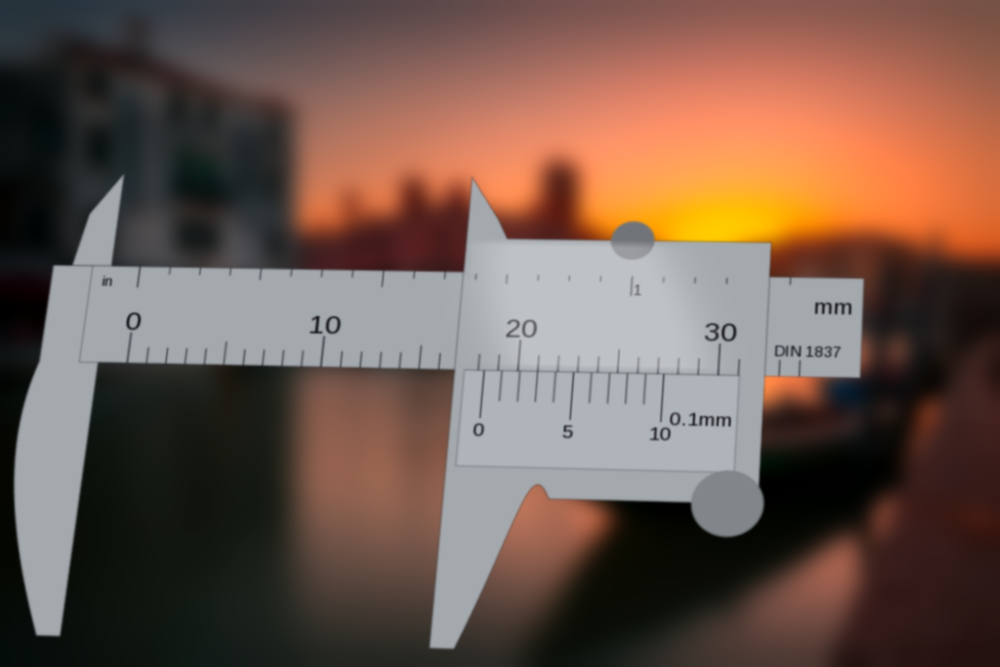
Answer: 18.3 (mm)
